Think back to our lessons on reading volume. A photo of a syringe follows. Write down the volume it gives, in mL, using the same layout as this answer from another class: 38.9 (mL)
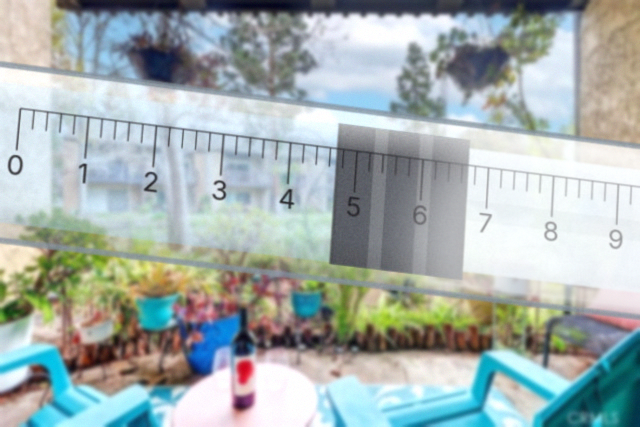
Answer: 4.7 (mL)
